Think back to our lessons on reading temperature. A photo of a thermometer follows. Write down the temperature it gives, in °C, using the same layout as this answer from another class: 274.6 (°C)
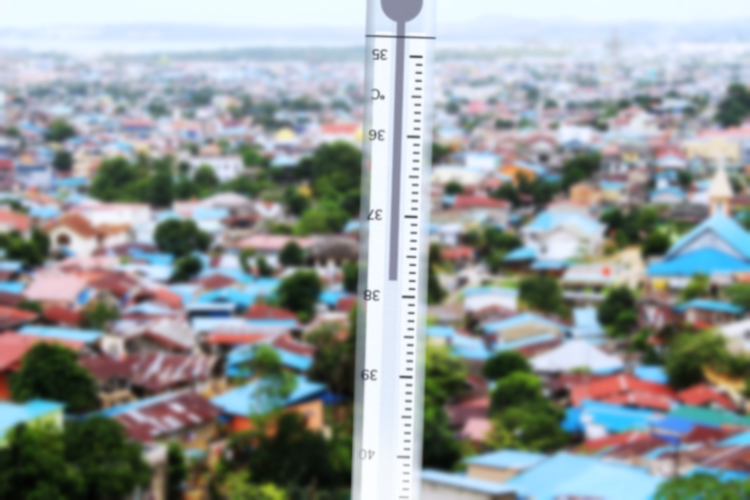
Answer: 37.8 (°C)
